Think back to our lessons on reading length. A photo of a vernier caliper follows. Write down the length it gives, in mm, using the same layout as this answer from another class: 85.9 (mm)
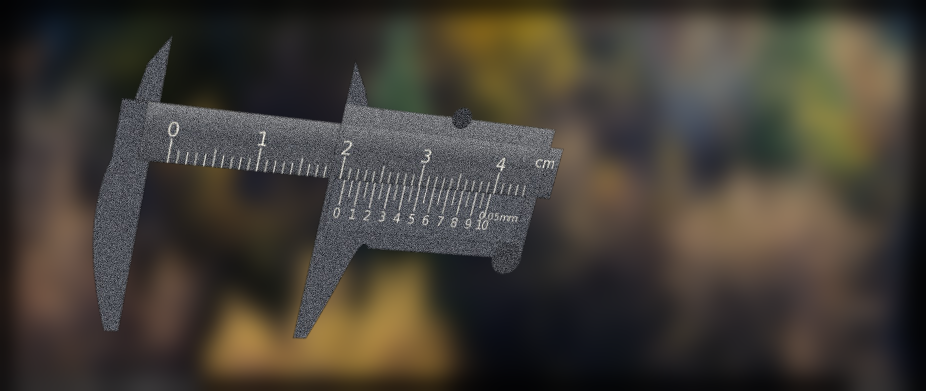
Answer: 20.6 (mm)
